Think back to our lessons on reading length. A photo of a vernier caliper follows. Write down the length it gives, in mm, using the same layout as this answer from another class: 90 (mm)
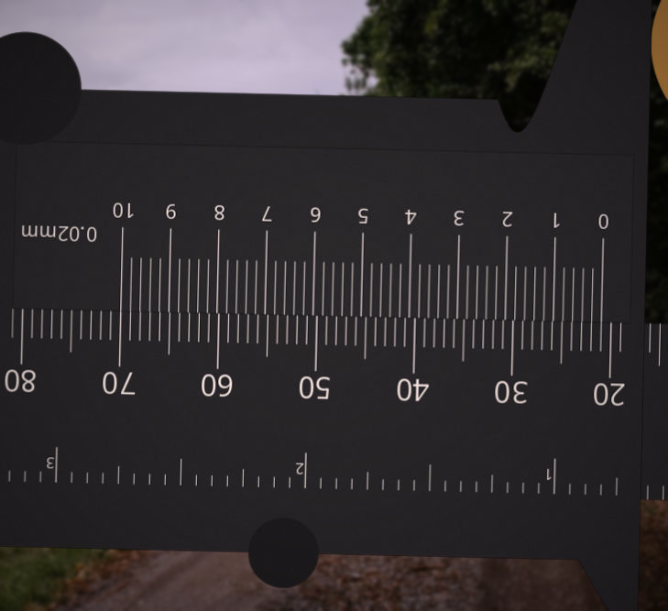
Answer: 21.0 (mm)
